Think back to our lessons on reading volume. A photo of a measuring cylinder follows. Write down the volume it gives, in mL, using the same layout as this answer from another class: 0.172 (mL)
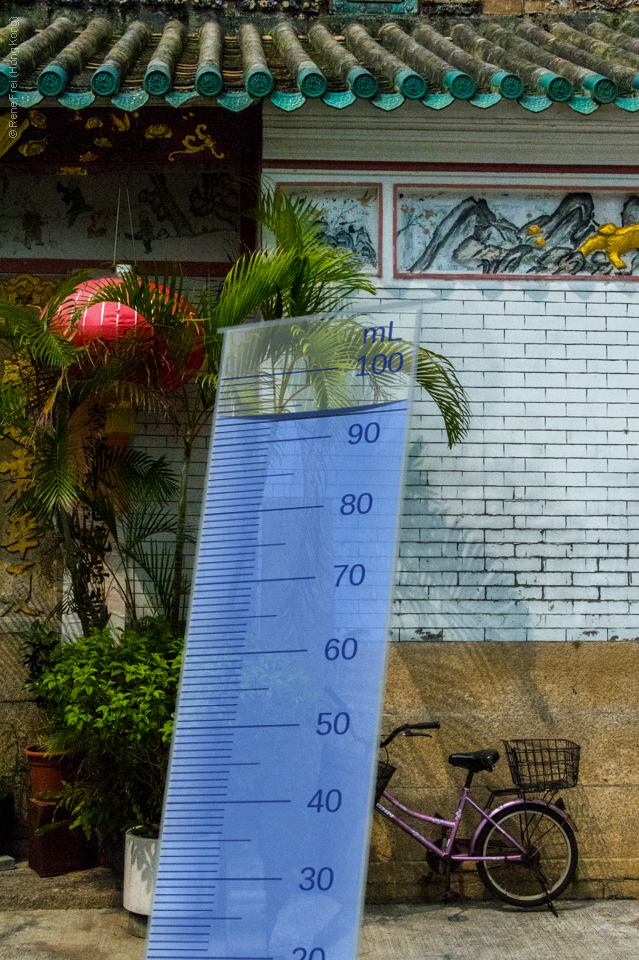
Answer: 93 (mL)
